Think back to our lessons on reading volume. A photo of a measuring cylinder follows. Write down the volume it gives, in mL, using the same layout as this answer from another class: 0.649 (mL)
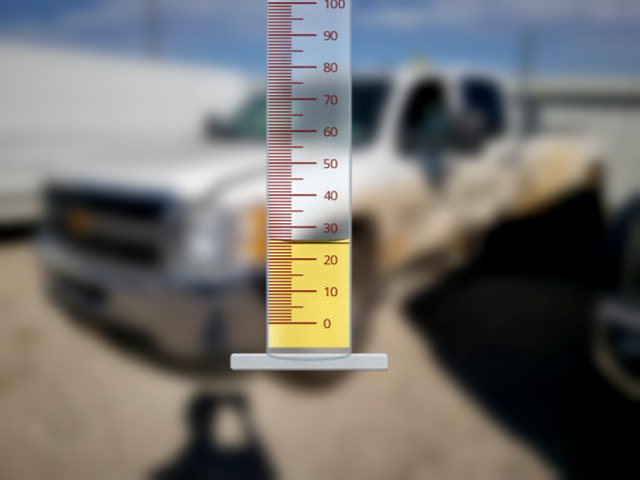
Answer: 25 (mL)
